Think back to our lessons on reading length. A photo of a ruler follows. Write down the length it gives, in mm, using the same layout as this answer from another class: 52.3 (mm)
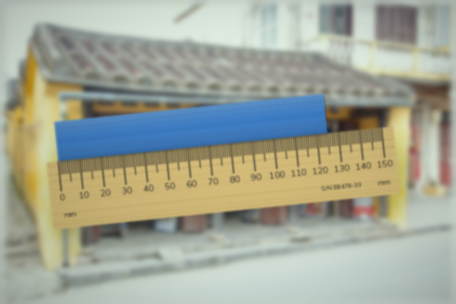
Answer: 125 (mm)
